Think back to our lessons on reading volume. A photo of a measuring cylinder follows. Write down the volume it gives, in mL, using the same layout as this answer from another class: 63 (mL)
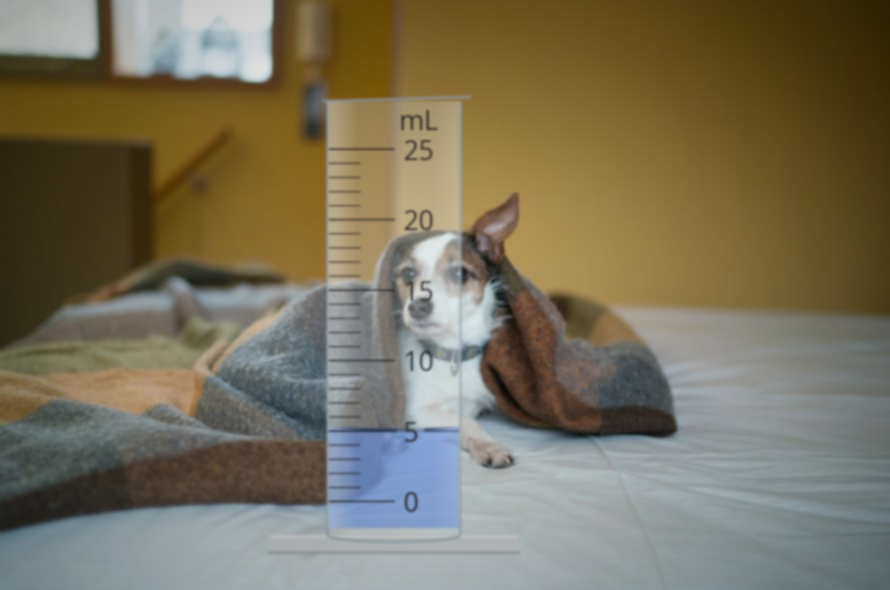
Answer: 5 (mL)
